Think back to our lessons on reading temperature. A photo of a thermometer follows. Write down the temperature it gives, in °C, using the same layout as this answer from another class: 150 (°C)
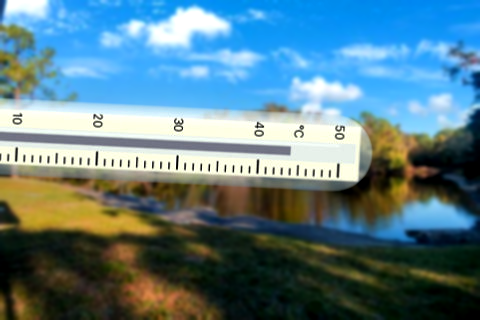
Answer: 44 (°C)
